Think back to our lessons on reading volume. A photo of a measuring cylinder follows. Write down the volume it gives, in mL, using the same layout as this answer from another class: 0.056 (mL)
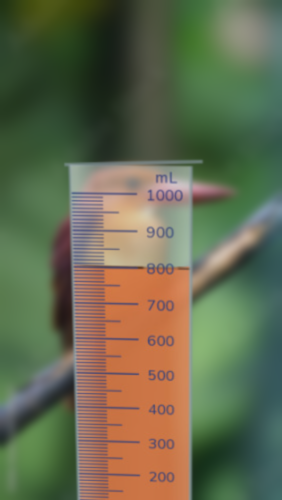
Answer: 800 (mL)
